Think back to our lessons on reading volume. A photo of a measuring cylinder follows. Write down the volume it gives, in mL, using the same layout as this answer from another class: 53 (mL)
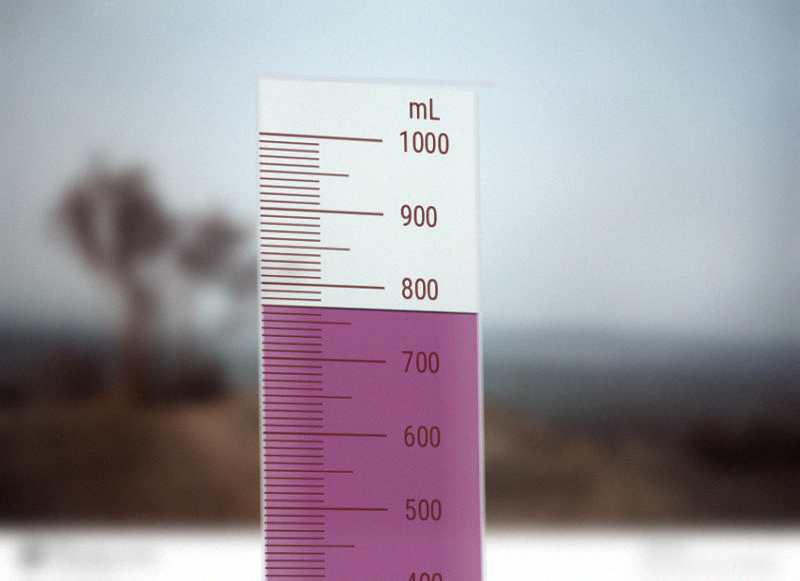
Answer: 770 (mL)
